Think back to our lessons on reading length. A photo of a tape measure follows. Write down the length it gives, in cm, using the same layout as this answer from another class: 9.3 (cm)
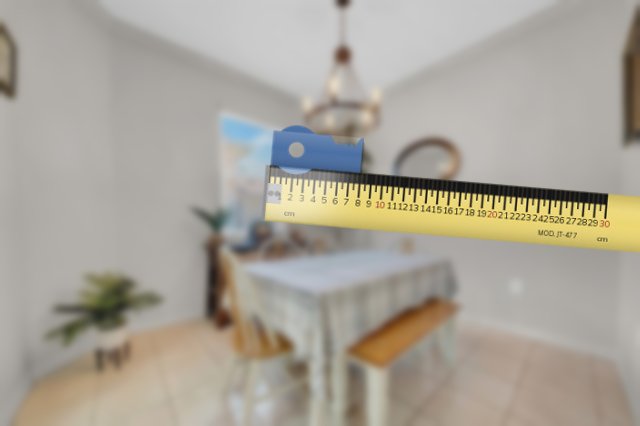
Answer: 8 (cm)
